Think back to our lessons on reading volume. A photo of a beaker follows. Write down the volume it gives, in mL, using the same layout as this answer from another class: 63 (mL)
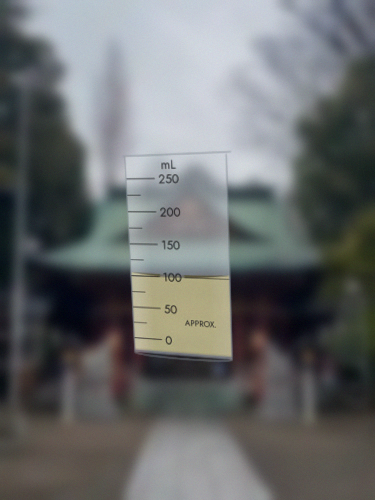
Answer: 100 (mL)
